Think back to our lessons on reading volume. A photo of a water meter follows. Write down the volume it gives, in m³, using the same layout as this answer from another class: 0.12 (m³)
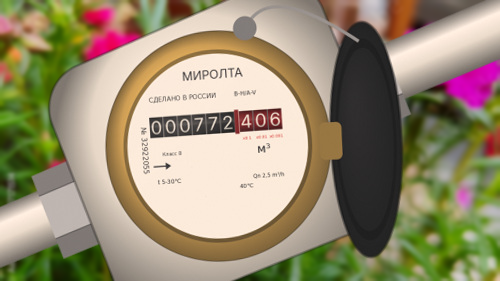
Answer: 772.406 (m³)
